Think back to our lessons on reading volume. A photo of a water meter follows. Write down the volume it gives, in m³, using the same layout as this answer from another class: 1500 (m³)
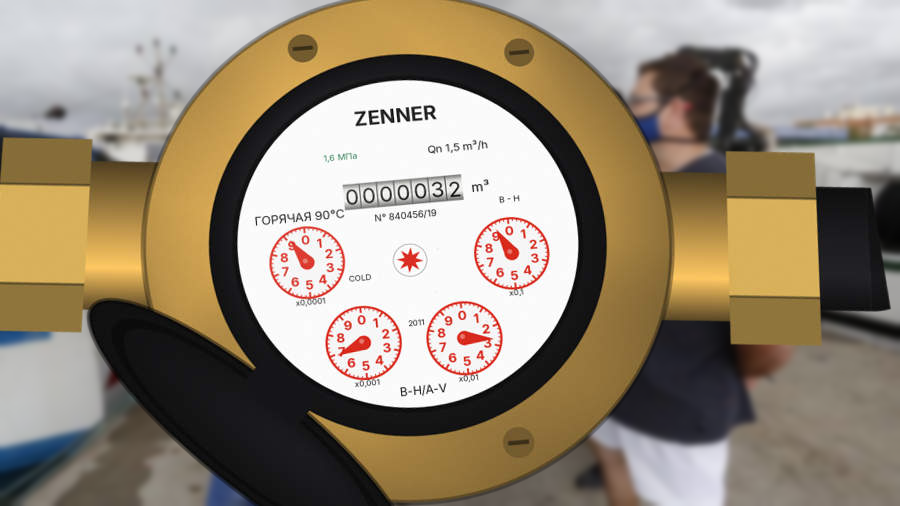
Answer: 31.9269 (m³)
